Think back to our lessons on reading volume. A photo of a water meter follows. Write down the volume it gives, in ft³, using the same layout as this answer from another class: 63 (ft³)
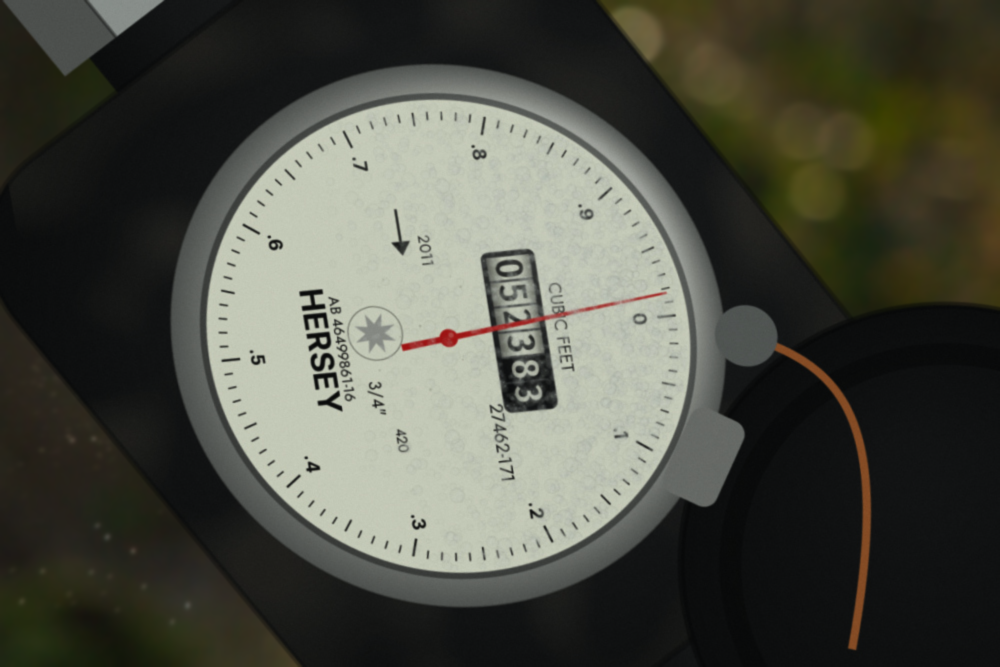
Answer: 52382.98 (ft³)
